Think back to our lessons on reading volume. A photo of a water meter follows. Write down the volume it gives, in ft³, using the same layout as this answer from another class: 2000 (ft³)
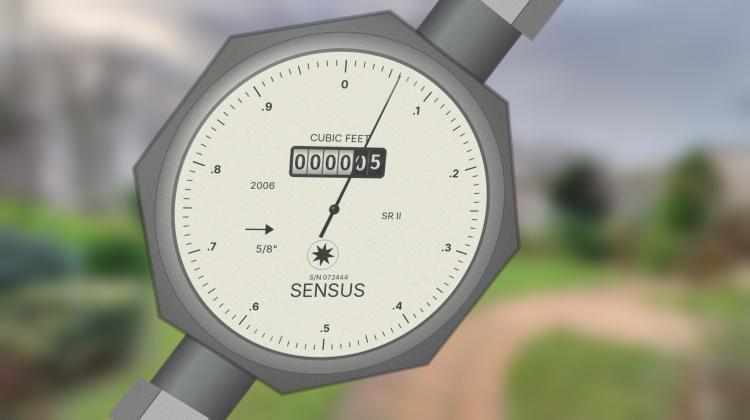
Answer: 5.06 (ft³)
